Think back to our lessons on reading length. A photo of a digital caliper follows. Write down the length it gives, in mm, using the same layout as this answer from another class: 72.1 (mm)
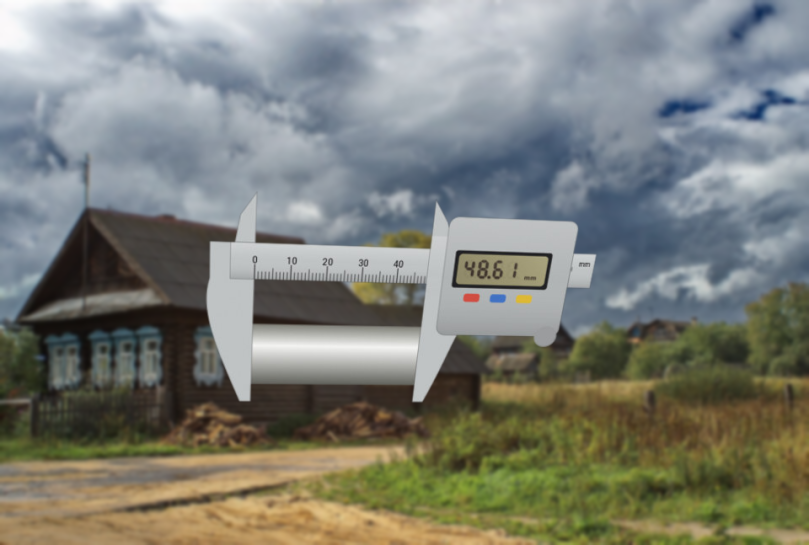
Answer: 48.61 (mm)
